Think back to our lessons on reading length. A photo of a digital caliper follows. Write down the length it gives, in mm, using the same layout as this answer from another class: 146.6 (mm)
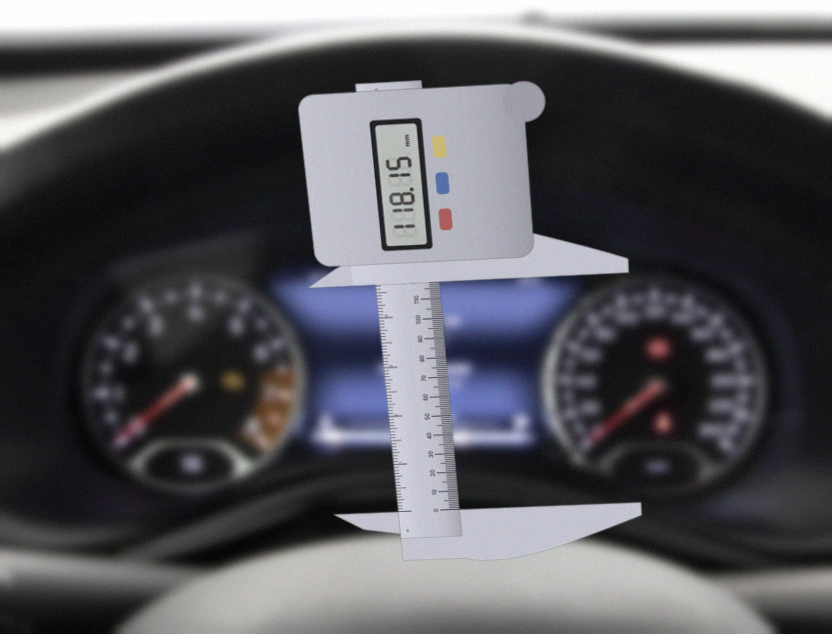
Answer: 118.15 (mm)
